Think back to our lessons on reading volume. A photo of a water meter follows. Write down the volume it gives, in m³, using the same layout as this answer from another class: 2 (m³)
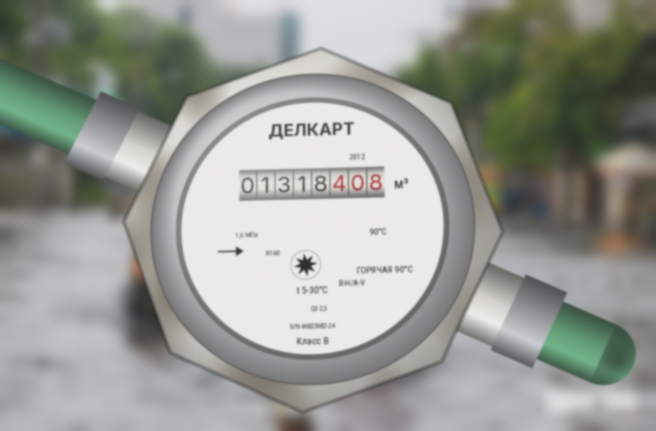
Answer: 1318.408 (m³)
